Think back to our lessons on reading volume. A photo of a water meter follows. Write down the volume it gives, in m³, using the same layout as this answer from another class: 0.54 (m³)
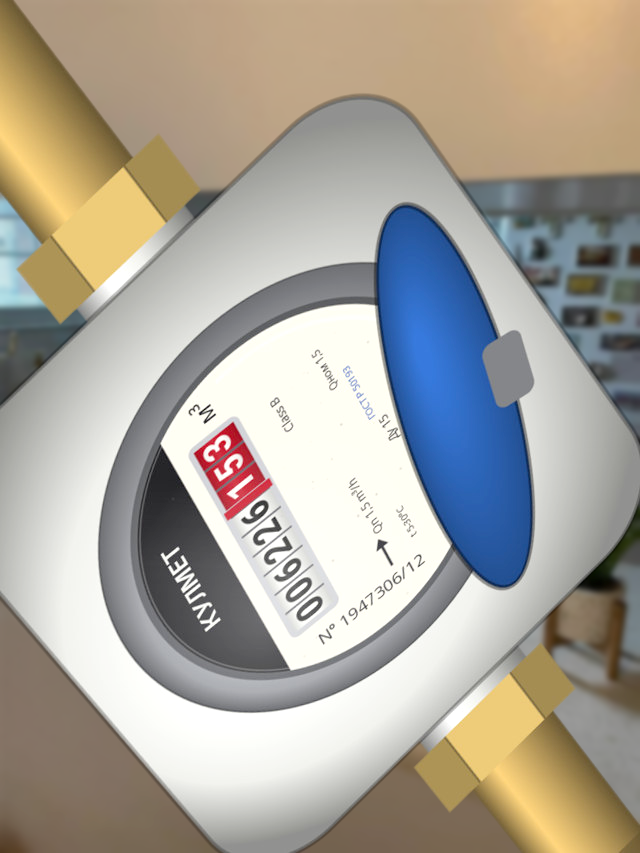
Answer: 6226.153 (m³)
